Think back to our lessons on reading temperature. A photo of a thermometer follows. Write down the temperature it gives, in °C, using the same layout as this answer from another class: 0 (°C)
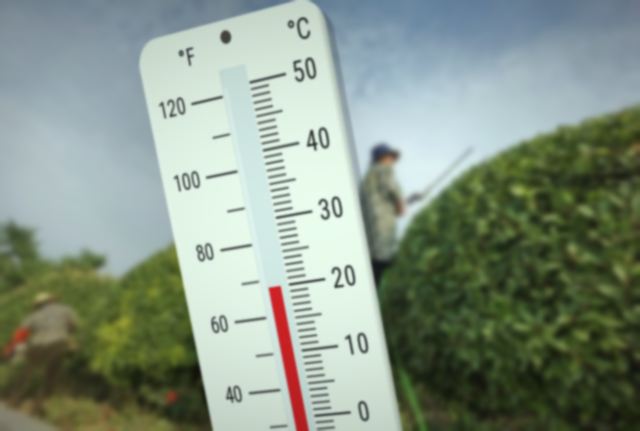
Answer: 20 (°C)
